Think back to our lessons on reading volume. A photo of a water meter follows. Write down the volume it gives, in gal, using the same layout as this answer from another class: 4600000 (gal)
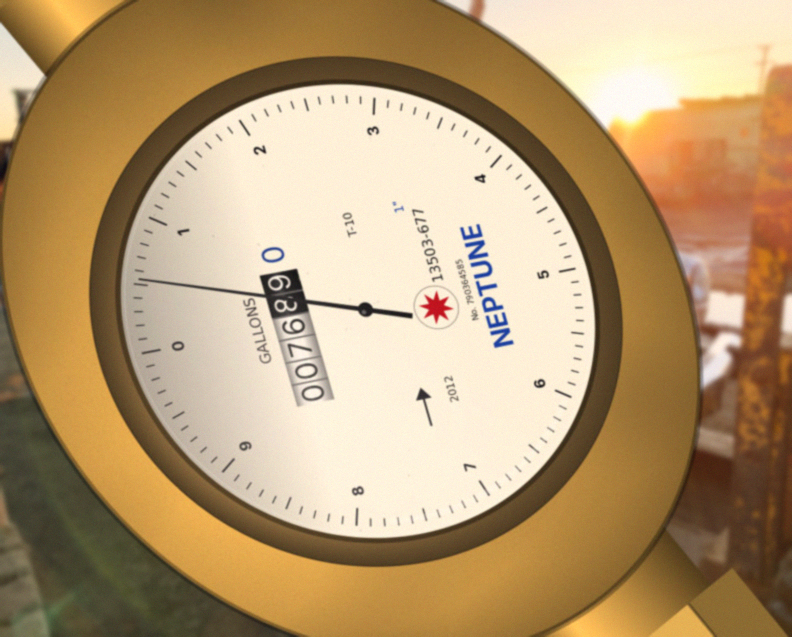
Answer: 76890.5 (gal)
